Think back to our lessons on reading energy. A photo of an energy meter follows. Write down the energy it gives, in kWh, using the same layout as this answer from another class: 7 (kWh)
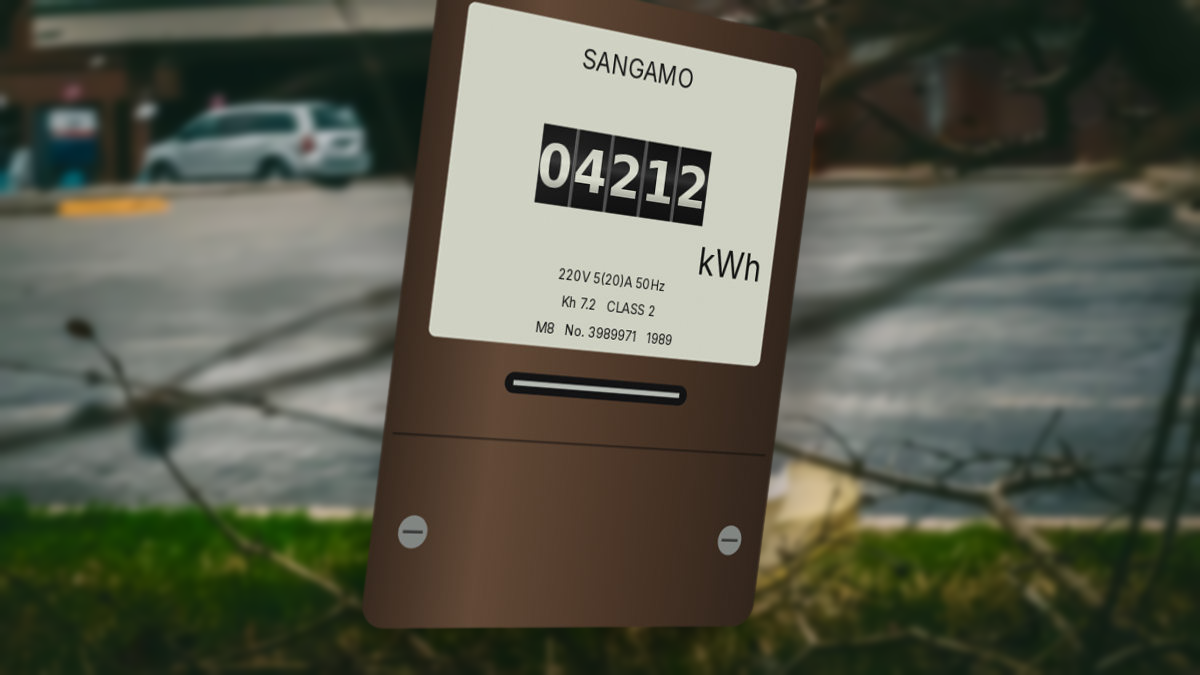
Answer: 4212 (kWh)
